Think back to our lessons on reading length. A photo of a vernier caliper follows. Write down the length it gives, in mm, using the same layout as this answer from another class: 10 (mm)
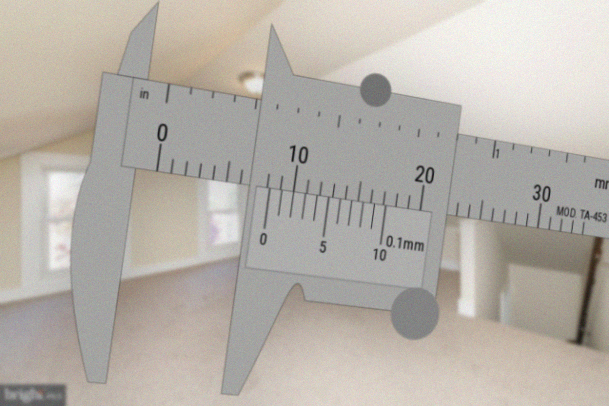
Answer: 8.2 (mm)
